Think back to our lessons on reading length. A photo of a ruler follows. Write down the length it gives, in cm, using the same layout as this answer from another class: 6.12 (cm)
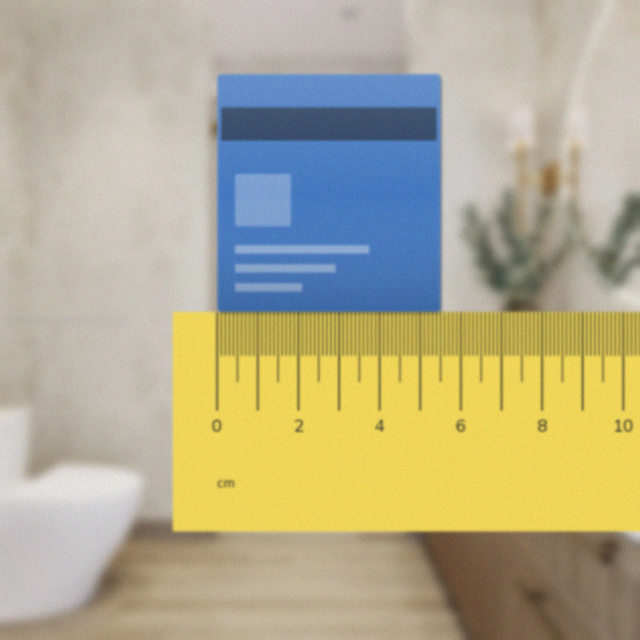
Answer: 5.5 (cm)
